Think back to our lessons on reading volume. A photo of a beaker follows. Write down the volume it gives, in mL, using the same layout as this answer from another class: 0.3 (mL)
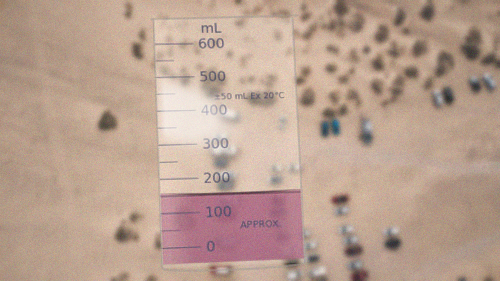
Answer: 150 (mL)
